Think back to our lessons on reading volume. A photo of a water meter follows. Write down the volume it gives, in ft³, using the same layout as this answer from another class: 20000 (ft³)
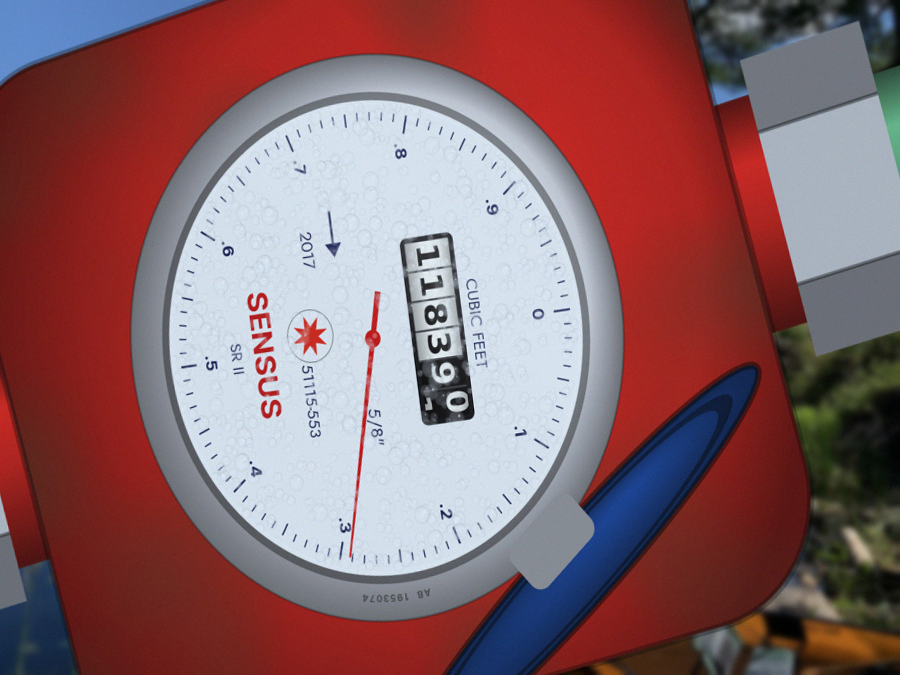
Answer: 118390.29 (ft³)
